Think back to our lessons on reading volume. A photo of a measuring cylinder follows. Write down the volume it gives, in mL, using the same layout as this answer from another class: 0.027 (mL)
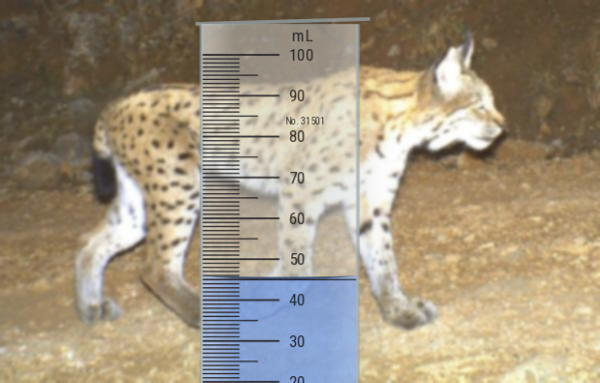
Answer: 45 (mL)
